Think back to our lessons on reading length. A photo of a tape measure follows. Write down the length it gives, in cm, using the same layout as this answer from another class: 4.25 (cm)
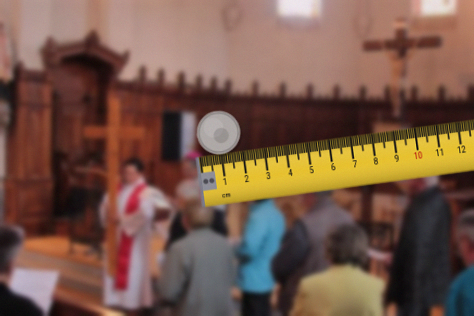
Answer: 2 (cm)
